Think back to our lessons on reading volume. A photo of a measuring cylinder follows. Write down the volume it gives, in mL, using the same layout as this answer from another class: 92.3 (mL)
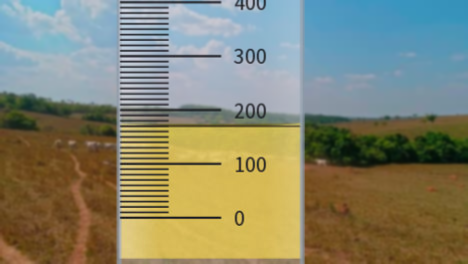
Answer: 170 (mL)
